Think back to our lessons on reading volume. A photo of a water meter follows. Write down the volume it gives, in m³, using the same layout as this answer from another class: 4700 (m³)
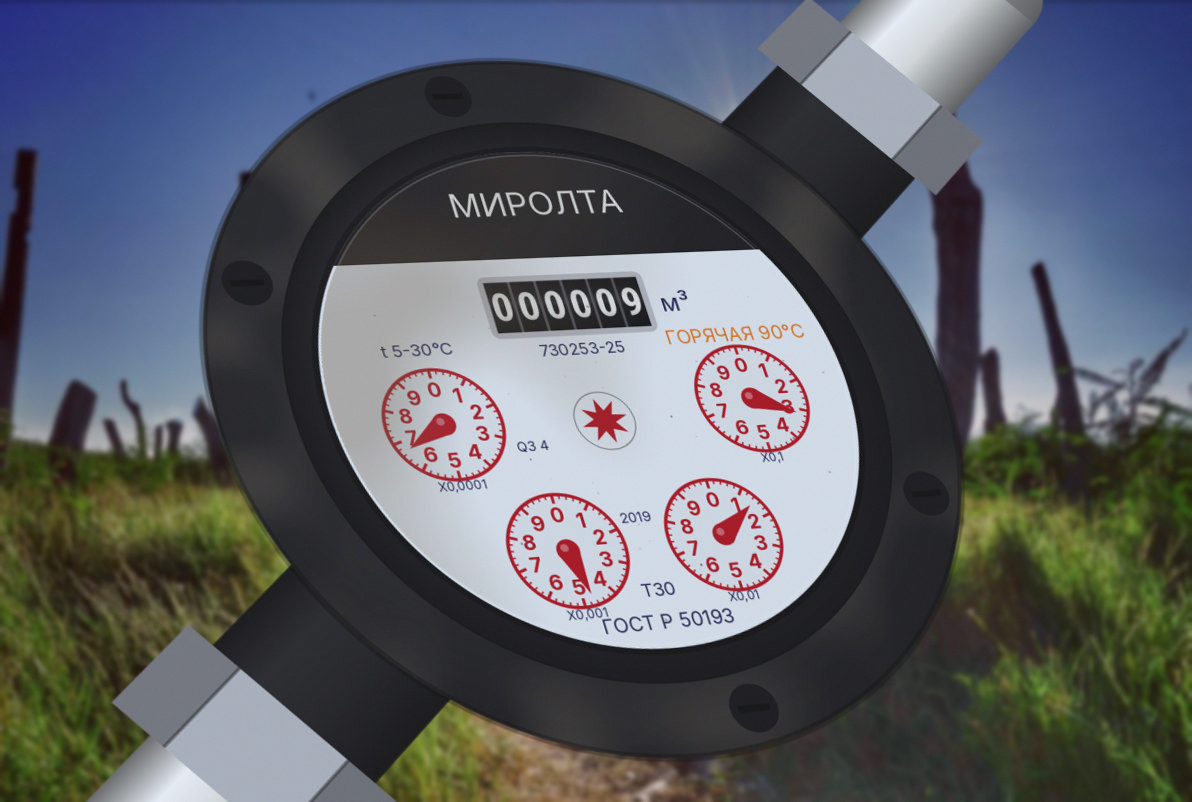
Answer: 9.3146 (m³)
